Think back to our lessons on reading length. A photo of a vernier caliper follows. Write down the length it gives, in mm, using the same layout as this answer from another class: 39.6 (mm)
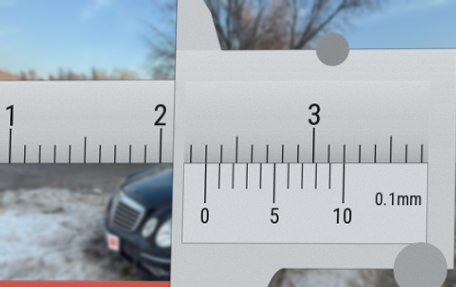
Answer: 23.0 (mm)
